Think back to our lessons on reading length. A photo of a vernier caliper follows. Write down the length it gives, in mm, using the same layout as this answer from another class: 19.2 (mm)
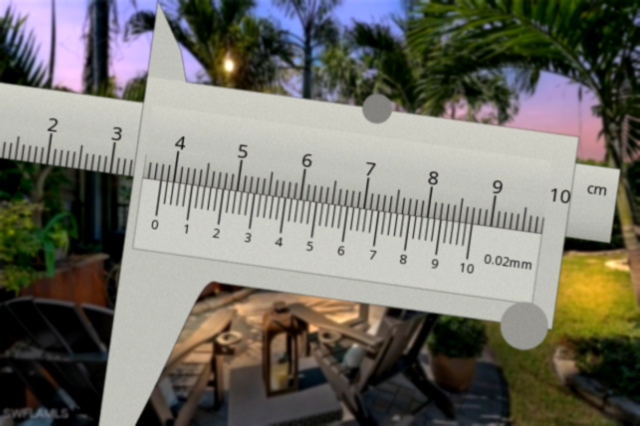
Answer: 38.0 (mm)
